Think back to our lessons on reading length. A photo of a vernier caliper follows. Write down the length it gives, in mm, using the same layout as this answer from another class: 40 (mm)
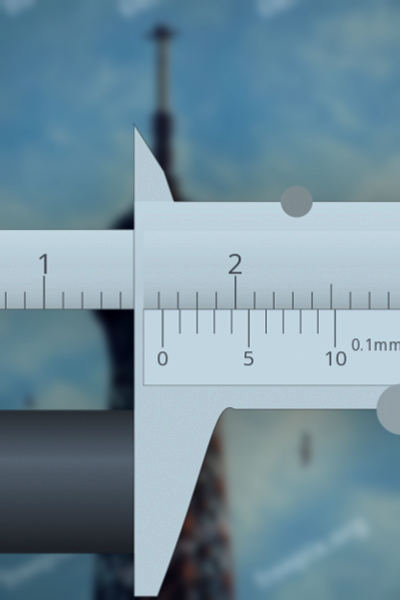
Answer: 16.2 (mm)
